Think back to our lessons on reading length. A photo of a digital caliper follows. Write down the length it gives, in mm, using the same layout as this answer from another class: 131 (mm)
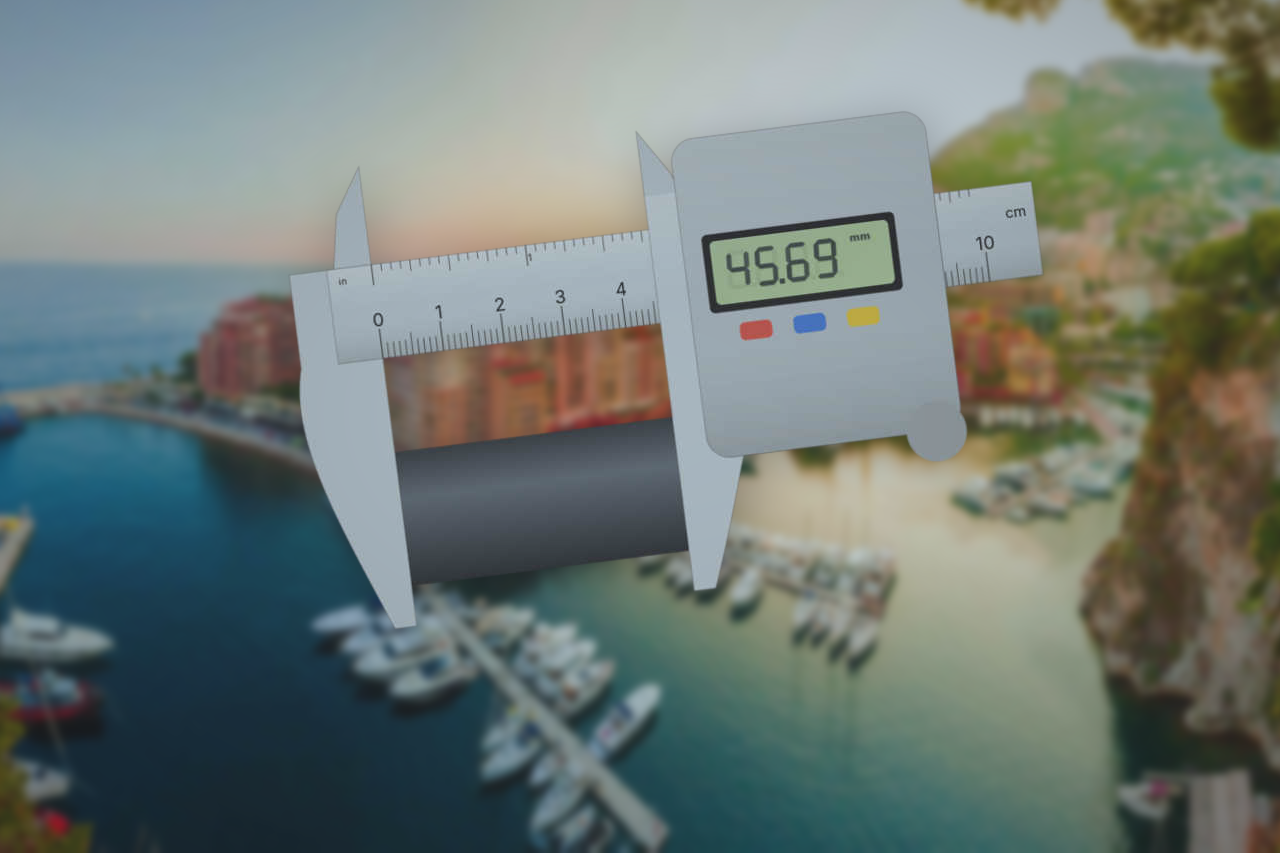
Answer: 45.69 (mm)
